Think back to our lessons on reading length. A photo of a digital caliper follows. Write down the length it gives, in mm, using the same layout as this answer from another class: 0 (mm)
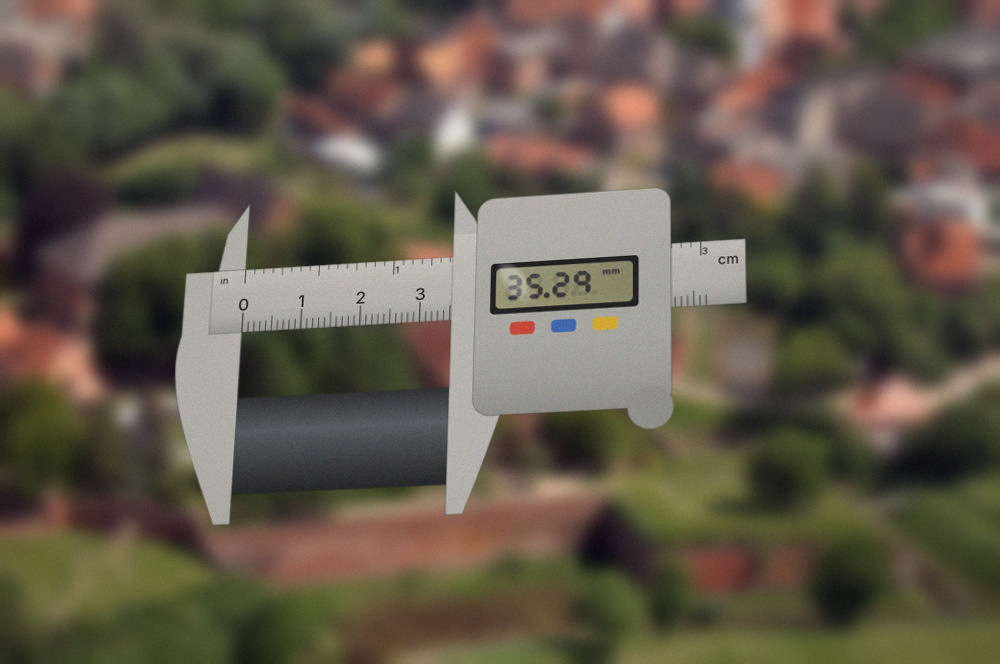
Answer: 35.29 (mm)
